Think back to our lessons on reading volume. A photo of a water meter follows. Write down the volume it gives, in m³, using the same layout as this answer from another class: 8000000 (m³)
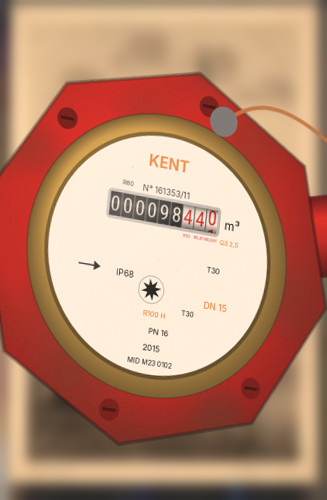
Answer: 98.440 (m³)
